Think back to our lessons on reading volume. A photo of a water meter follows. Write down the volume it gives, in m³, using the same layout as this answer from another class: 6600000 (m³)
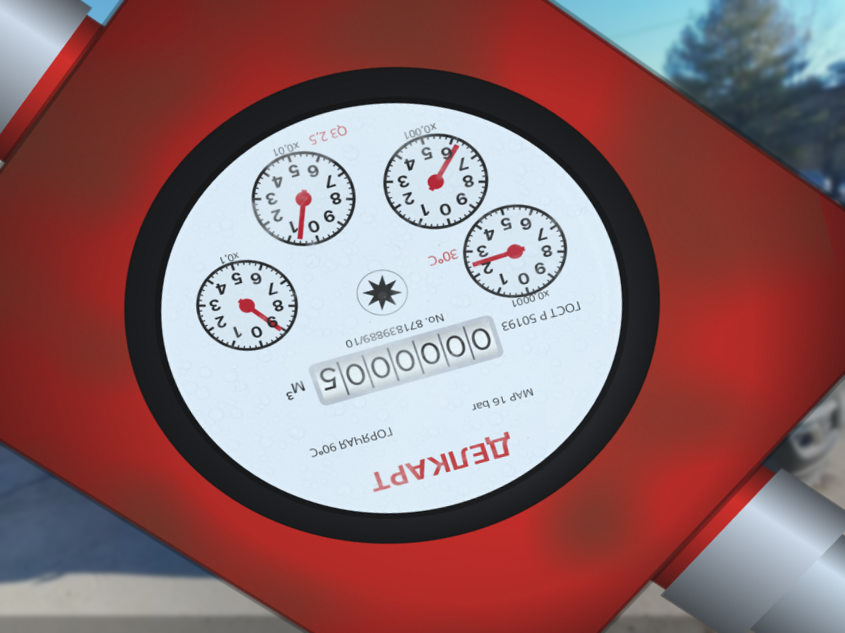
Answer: 4.9062 (m³)
